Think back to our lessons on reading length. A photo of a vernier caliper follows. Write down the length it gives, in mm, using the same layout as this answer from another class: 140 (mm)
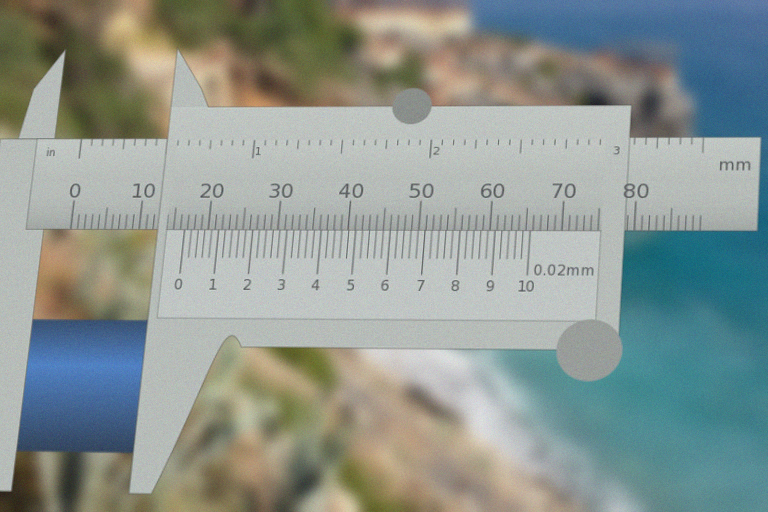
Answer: 16.6 (mm)
